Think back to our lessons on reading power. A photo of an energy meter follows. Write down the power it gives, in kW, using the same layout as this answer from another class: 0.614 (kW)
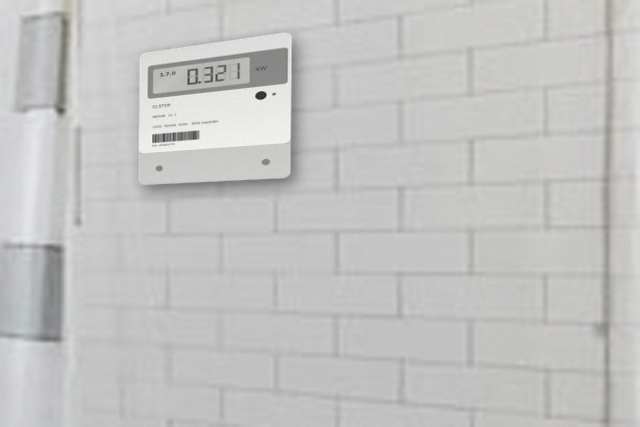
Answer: 0.321 (kW)
